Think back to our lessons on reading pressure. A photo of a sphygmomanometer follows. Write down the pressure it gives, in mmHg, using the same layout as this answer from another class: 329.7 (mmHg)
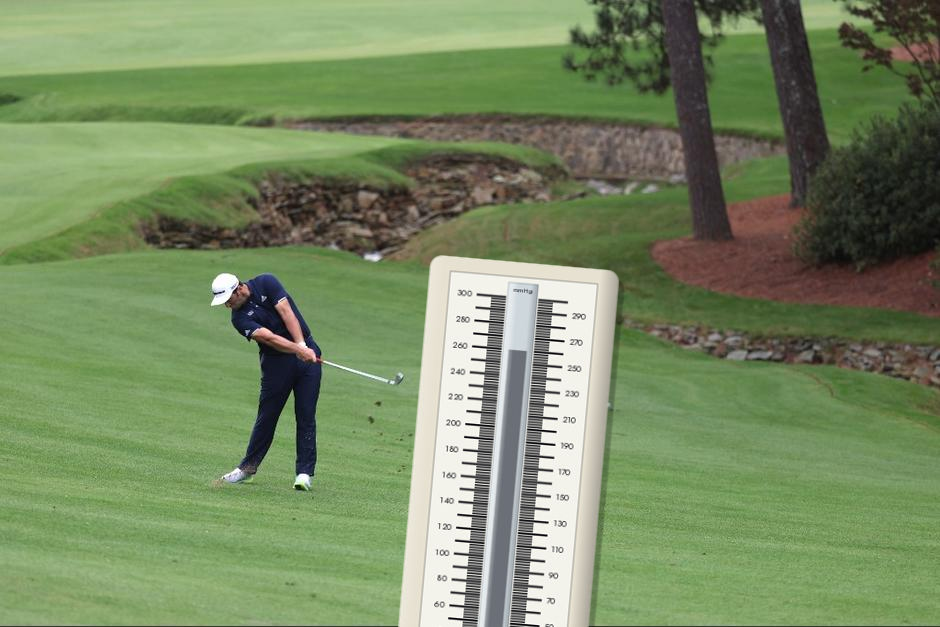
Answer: 260 (mmHg)
